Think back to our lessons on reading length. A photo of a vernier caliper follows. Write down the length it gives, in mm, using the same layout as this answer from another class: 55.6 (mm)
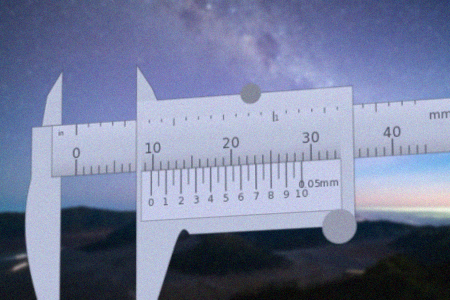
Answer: 9.8 (mm)
